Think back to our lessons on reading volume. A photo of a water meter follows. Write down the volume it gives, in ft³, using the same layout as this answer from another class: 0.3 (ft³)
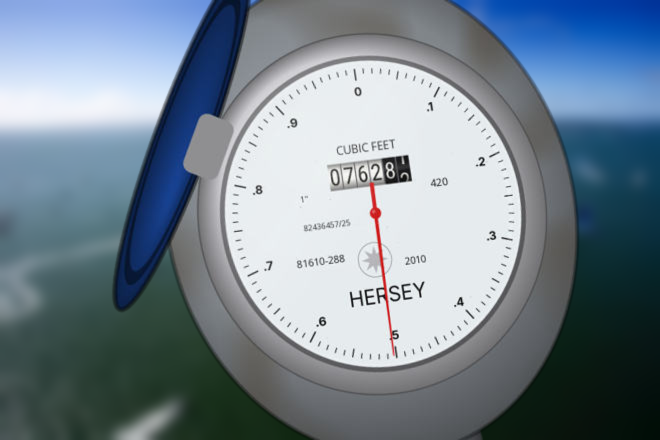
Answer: 76281.50 (ft³)
